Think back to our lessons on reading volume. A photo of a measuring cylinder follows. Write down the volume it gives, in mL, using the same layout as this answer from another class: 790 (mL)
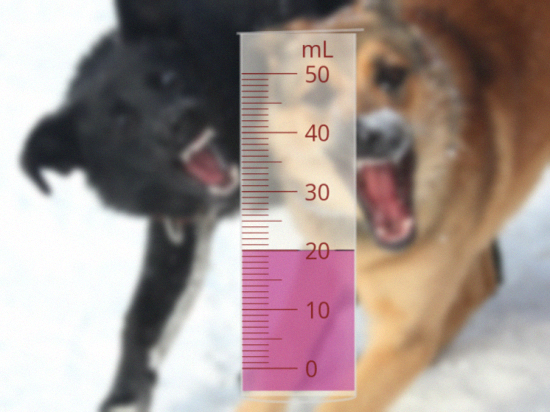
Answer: 20 (mL)
